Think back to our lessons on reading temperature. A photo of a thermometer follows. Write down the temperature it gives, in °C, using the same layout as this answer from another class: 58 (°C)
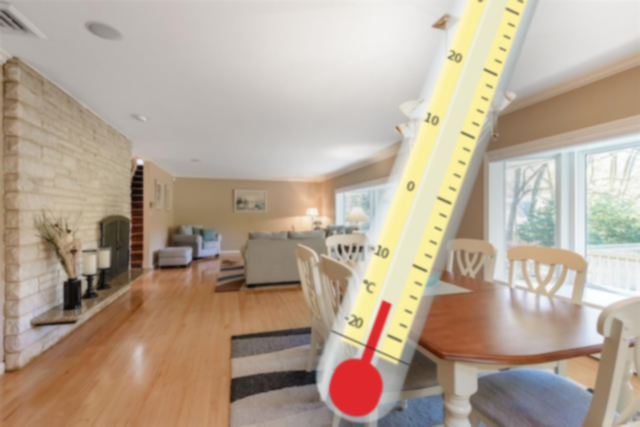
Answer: -16 (°C)
